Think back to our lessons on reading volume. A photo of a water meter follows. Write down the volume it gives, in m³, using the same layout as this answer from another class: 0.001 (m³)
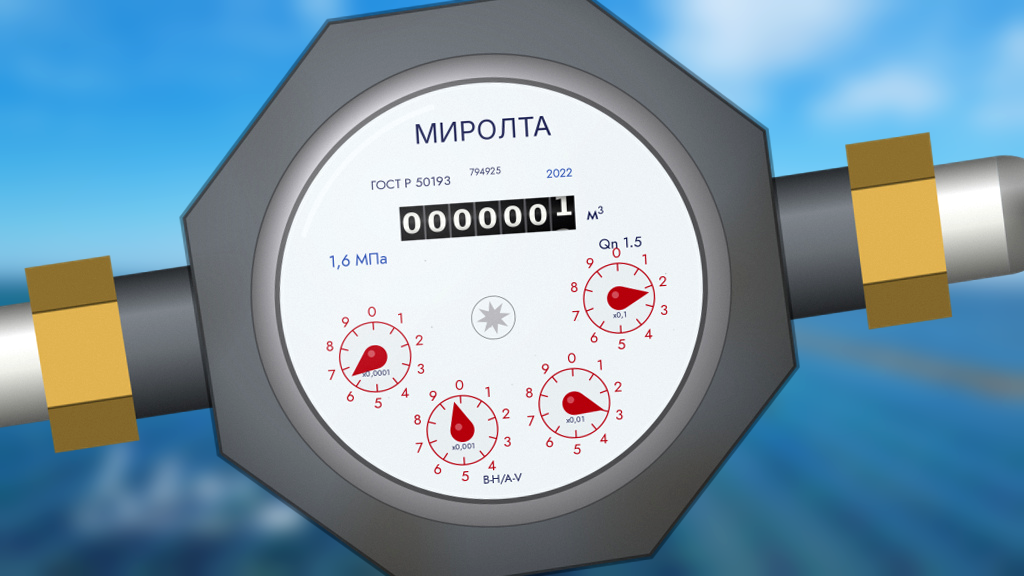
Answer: 1.2296 (m³)
